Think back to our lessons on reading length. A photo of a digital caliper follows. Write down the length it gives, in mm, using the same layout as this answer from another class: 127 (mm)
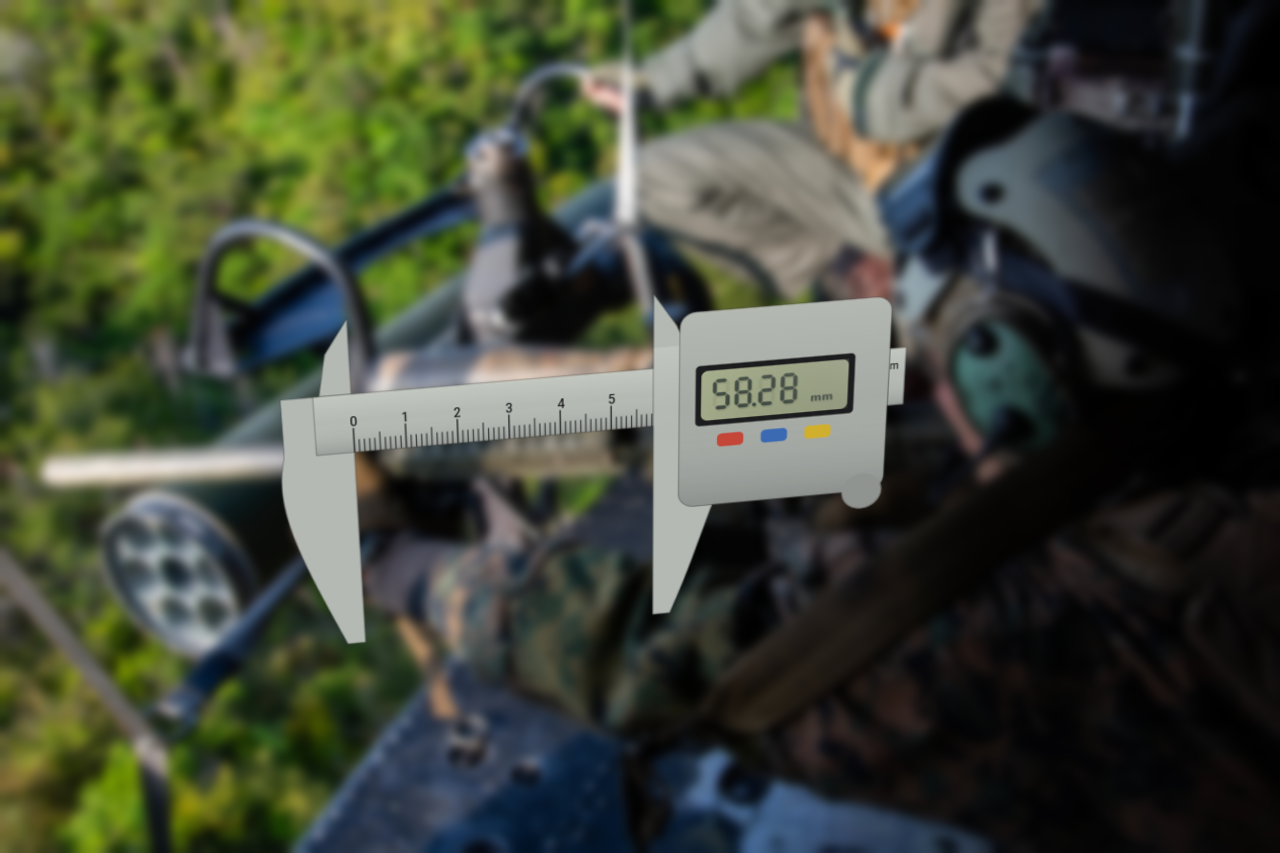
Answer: 58.28 (mm)
